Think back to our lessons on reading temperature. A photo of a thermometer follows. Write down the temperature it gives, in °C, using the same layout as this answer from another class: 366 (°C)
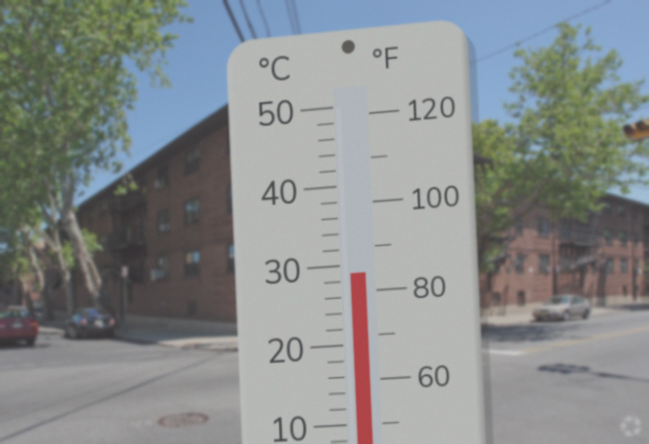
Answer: 29 (°C)
